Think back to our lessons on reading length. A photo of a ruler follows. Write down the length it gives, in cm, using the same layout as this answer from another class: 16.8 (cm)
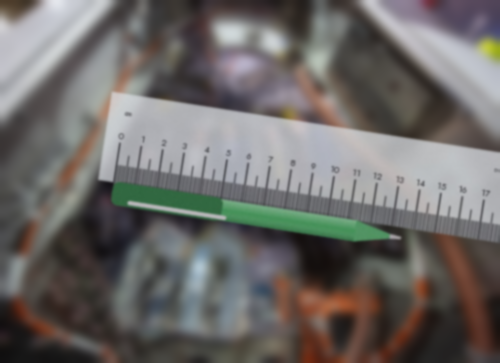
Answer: 13.5 (cm)
